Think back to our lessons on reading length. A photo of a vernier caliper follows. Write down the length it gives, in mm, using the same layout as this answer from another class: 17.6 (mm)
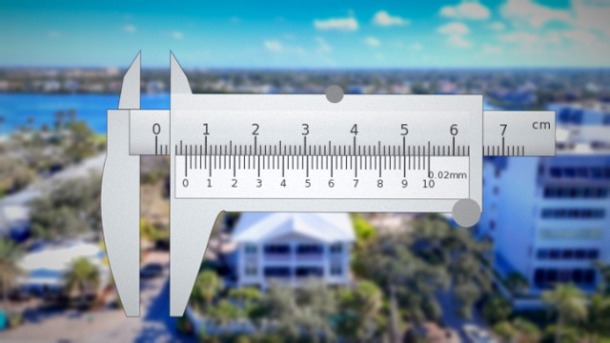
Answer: 6.0 (mm)
